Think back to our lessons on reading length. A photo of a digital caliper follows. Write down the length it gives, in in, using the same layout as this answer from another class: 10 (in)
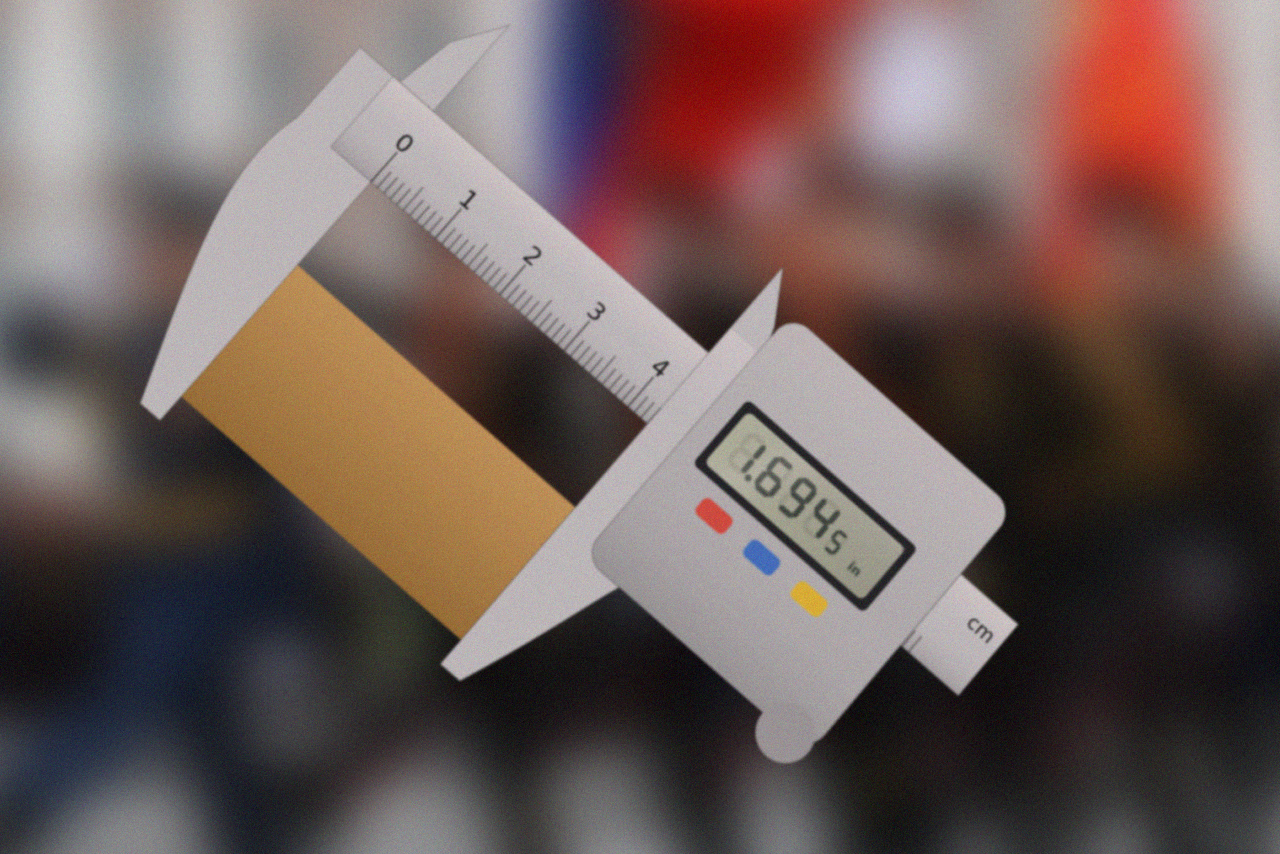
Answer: 1.6945 (in)
